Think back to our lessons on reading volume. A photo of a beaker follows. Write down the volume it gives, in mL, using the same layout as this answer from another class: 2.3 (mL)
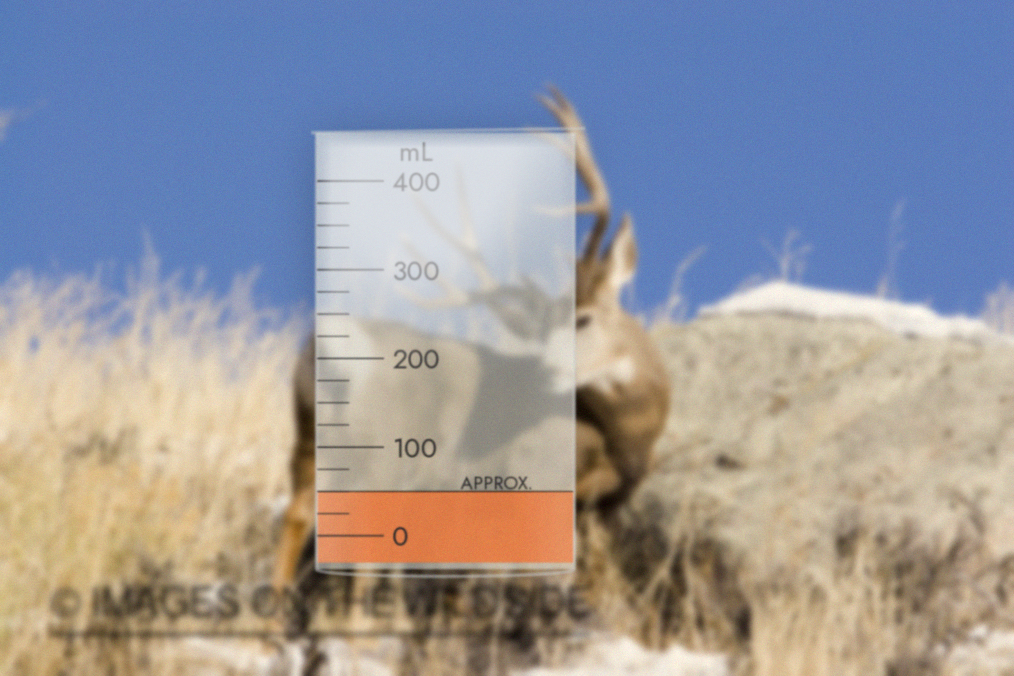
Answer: 50 (mL)
